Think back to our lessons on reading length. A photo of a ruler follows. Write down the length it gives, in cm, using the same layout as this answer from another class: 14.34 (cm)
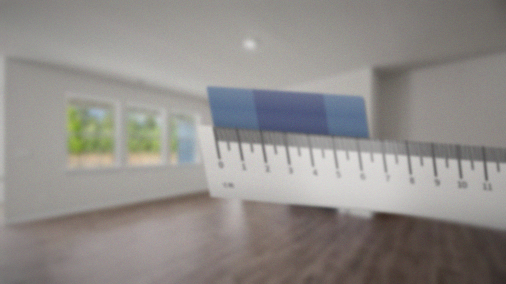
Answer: 6.5 (cm)
